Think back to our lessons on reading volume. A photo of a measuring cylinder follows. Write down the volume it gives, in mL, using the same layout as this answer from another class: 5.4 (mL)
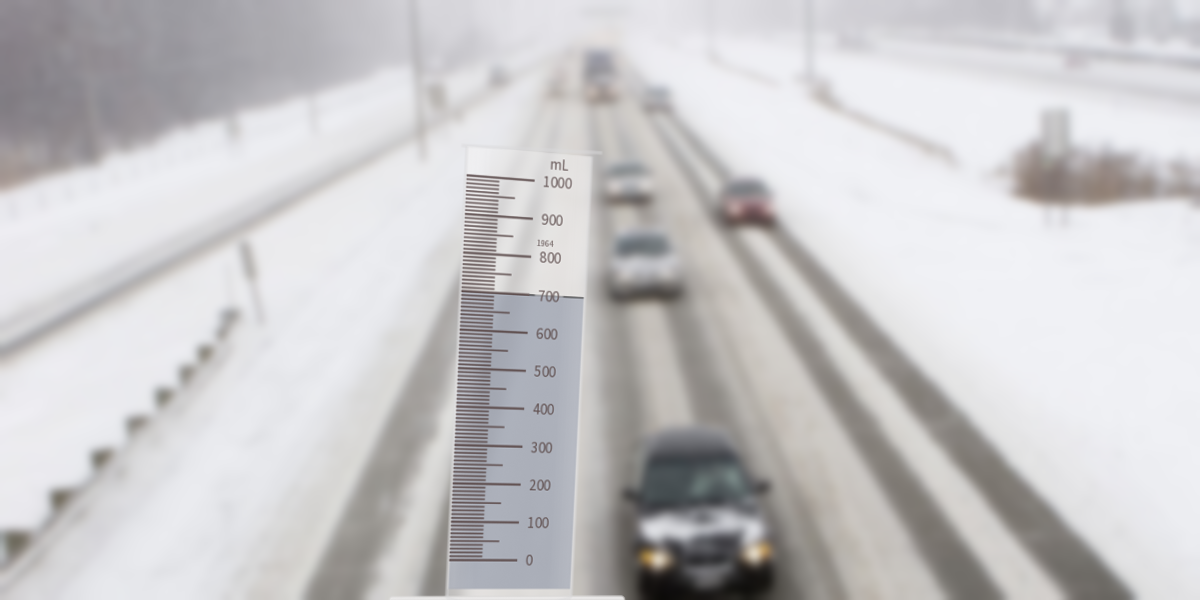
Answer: 700 (mL)
